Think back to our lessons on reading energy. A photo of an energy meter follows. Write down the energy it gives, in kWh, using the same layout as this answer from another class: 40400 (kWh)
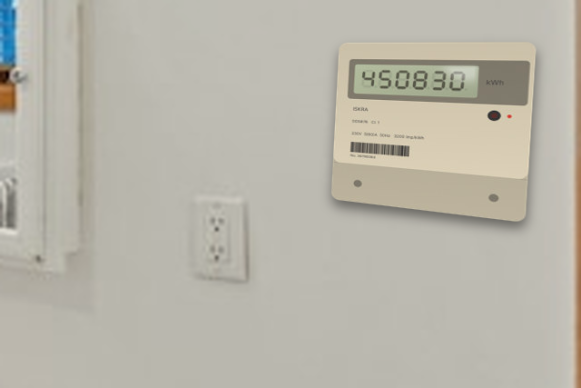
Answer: 450830 (kWh)
